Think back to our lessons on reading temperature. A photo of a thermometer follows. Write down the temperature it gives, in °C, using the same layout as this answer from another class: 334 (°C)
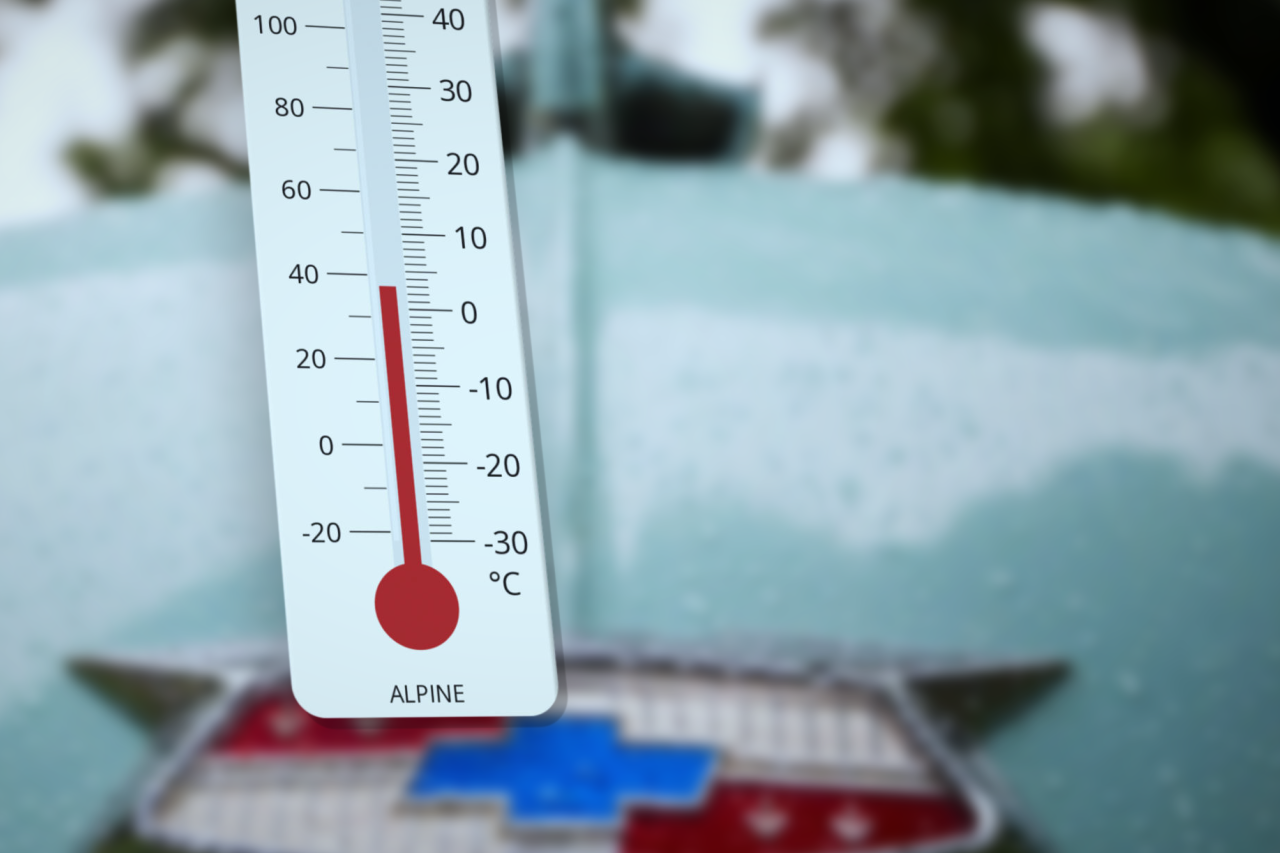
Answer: 3 (°C)
